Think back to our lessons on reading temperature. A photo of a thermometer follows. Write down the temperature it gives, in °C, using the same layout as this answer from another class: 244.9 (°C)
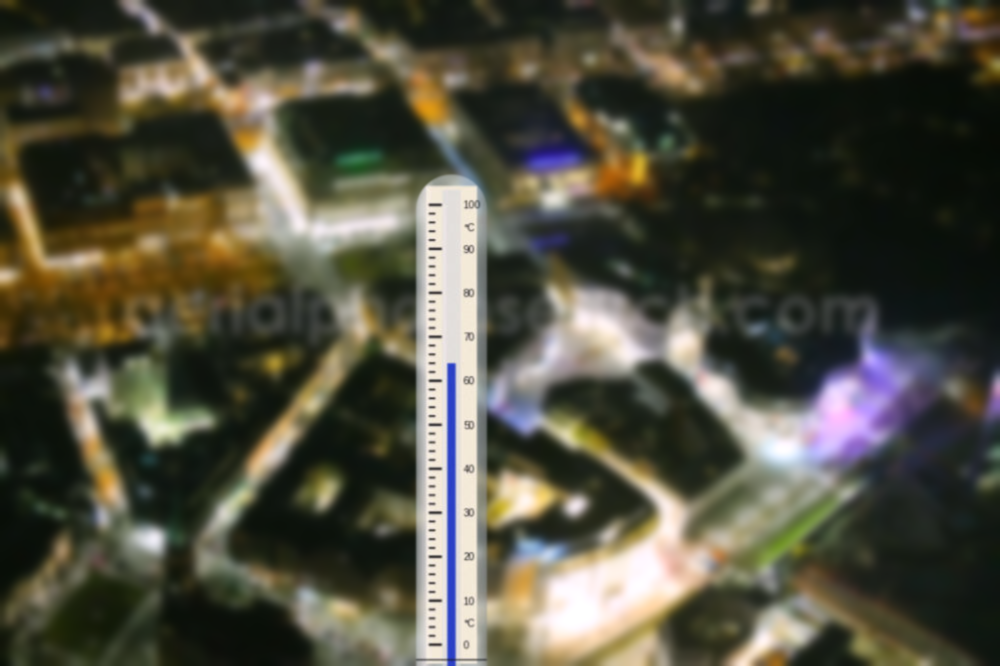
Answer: 64 (°C)
